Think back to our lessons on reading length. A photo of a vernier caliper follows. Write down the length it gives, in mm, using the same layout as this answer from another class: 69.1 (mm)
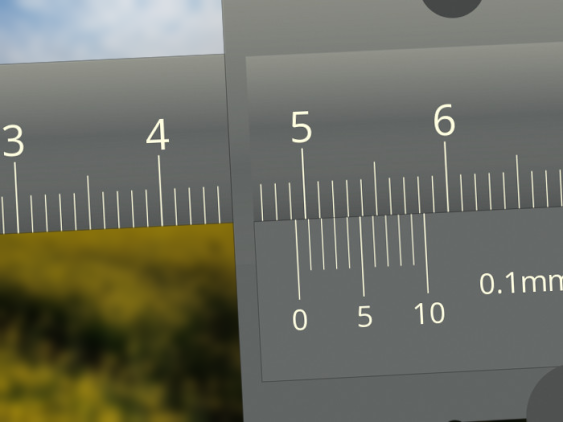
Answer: 49.3 (mm)
